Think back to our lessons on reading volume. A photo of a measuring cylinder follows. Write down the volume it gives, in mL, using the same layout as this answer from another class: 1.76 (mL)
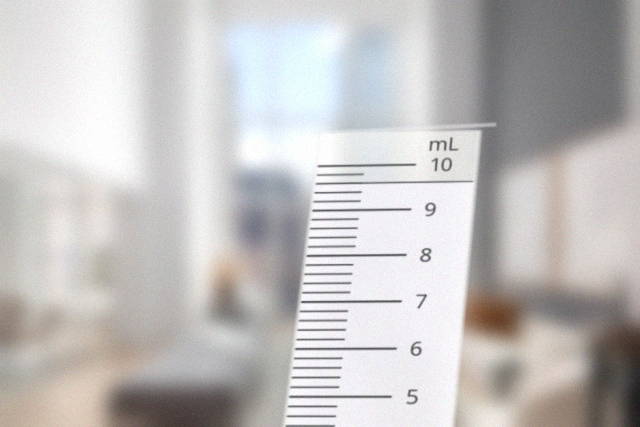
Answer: 9.6 (mL)
